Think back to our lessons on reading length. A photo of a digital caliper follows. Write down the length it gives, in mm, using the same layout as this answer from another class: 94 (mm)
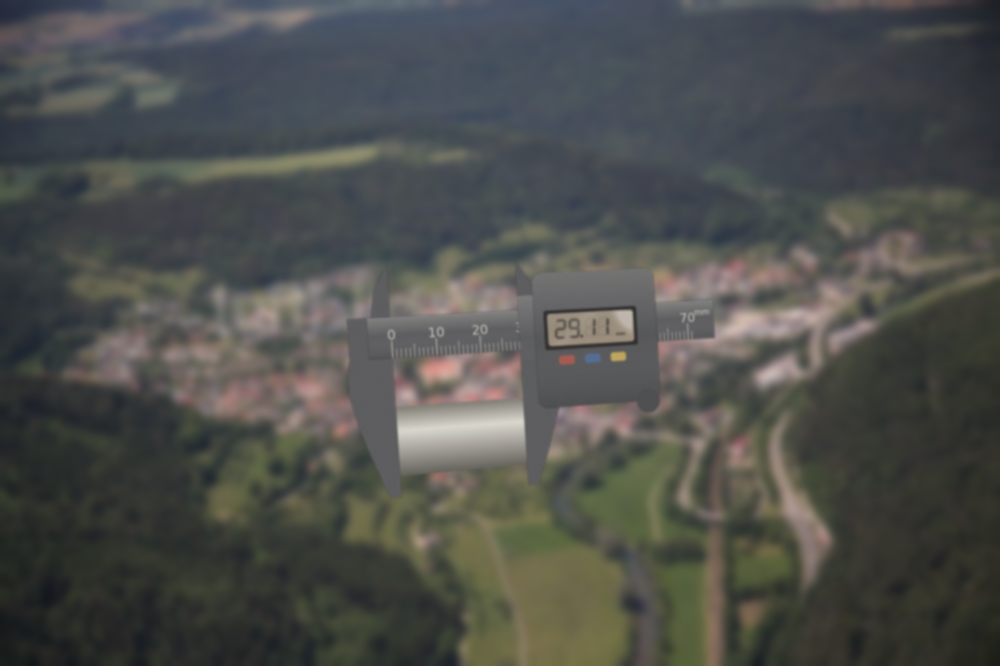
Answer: 29.11 (mm)
